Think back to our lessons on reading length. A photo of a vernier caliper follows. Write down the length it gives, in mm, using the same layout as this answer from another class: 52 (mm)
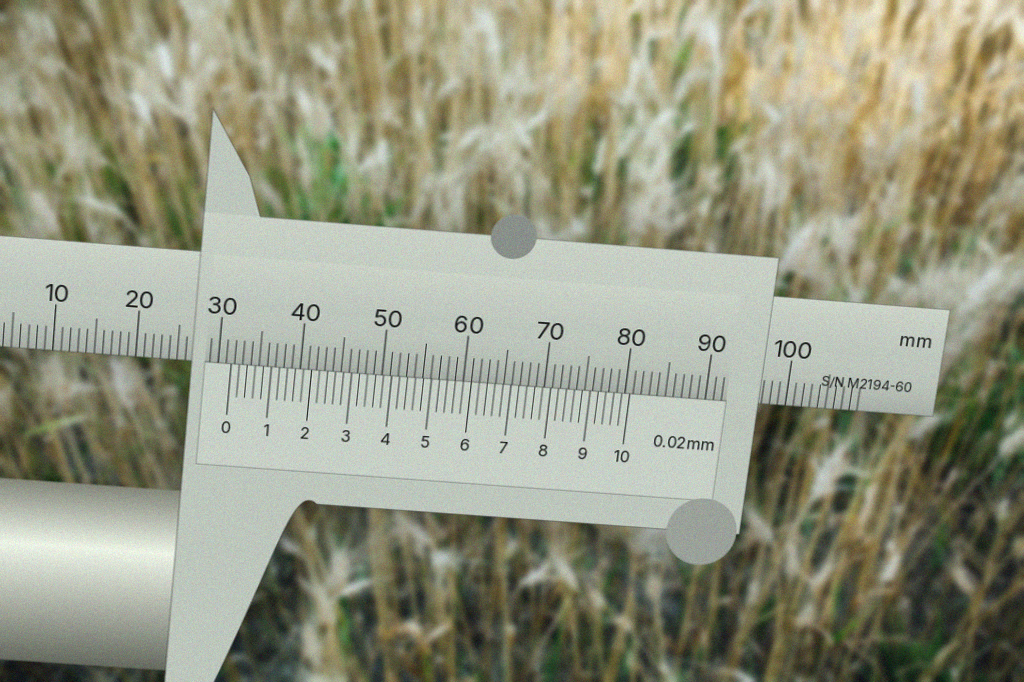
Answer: 31.6 (mm)
